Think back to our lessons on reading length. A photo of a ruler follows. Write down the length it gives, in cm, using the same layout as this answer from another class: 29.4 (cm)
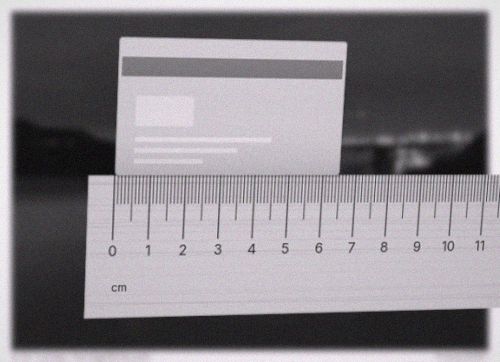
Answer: 6.5 (cm)
